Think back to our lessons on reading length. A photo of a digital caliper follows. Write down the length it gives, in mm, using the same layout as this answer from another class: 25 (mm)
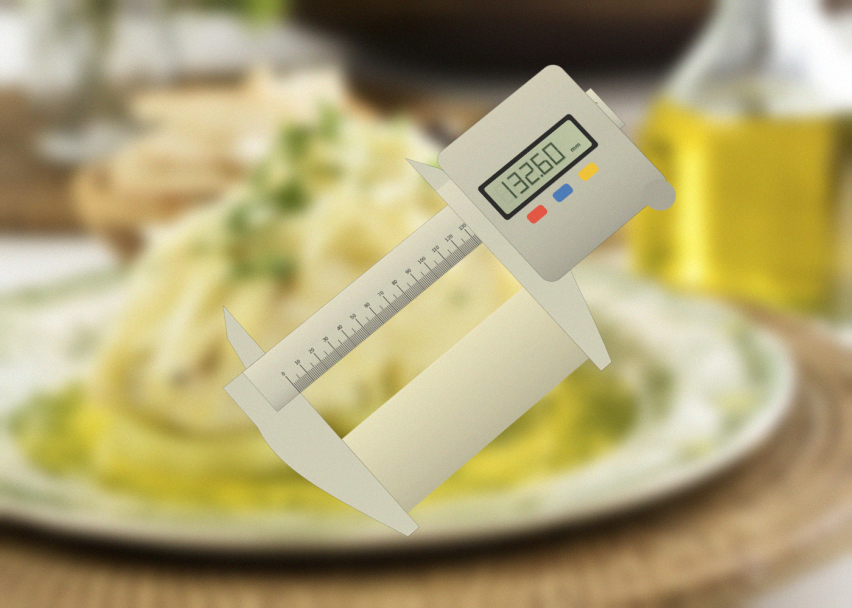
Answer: 132.60 (mm)
